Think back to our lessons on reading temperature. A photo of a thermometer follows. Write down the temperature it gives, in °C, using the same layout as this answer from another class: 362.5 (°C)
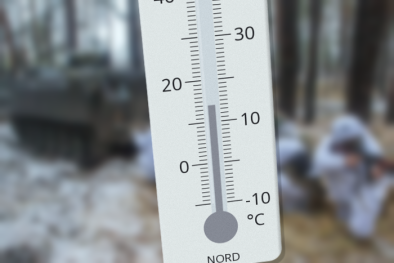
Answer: 14 (°C)
